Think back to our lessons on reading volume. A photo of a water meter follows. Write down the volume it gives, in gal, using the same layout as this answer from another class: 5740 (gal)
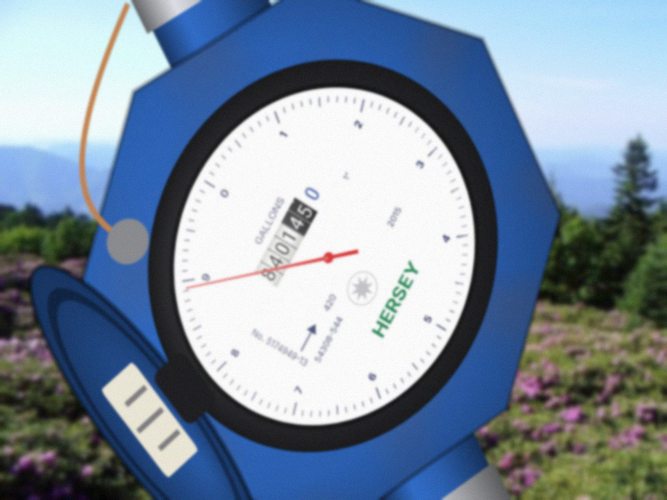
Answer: 8401448.9 (gal)
